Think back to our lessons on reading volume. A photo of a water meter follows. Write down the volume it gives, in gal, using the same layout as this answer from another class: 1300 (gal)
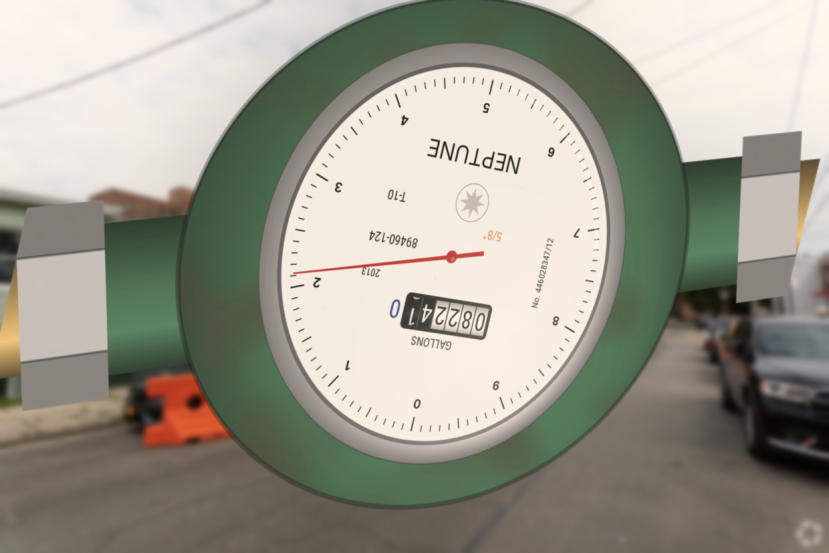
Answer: 822412.1 (gal)
